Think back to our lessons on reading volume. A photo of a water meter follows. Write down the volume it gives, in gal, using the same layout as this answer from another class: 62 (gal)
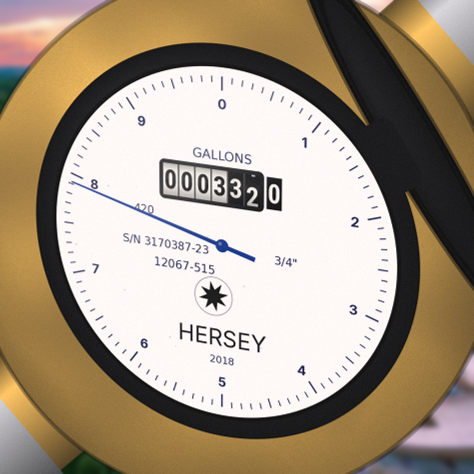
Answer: 3317.9 (gal)
